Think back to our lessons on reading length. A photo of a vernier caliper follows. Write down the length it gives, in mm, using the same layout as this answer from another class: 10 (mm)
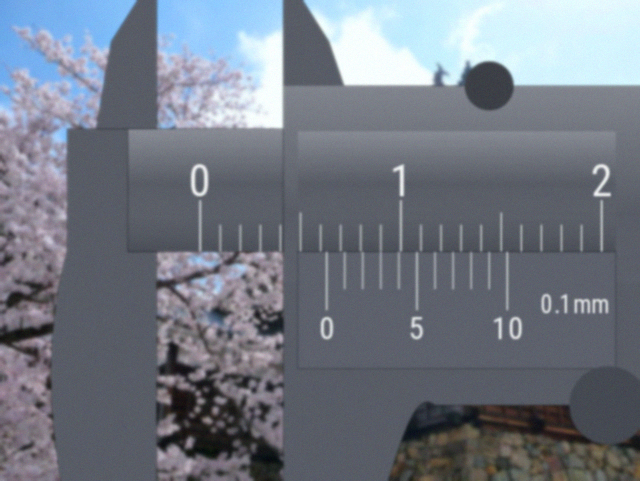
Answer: 6.3 (mm)
